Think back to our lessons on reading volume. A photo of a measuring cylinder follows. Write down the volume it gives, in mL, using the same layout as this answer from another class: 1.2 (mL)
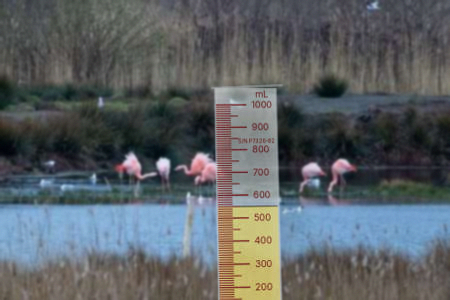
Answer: 550 (mL)
